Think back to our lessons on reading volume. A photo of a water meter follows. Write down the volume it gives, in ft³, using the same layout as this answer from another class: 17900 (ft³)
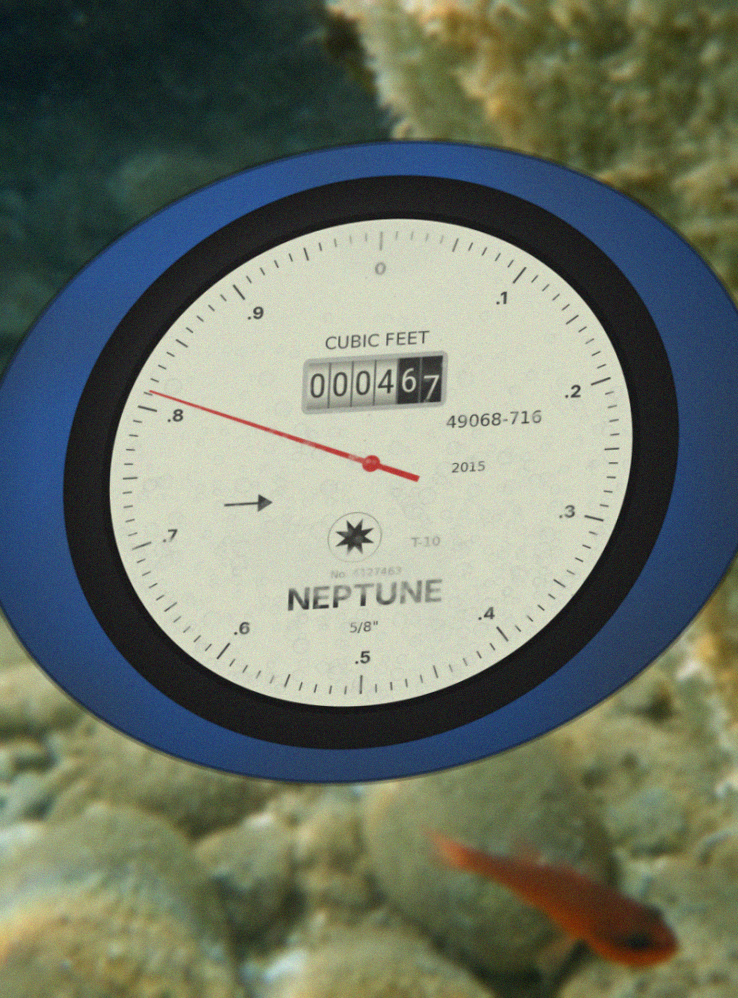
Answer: 466.81 (ft³)
